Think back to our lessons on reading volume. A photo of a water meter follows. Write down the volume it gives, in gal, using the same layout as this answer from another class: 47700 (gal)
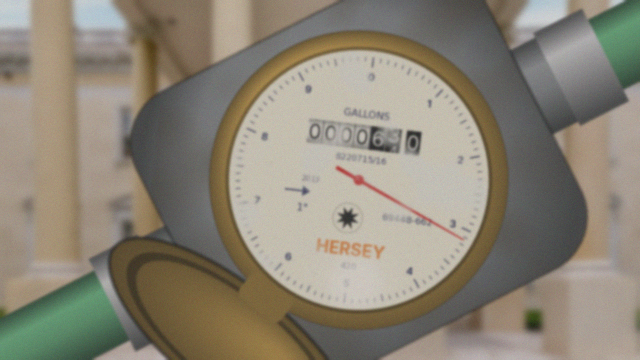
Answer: 633.1 (gal)
